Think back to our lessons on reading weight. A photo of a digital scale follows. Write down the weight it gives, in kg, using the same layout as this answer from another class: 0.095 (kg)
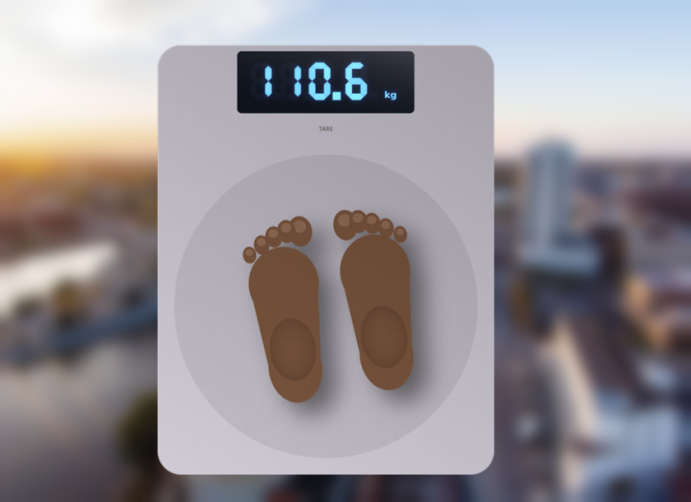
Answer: 110.6 (kg)
